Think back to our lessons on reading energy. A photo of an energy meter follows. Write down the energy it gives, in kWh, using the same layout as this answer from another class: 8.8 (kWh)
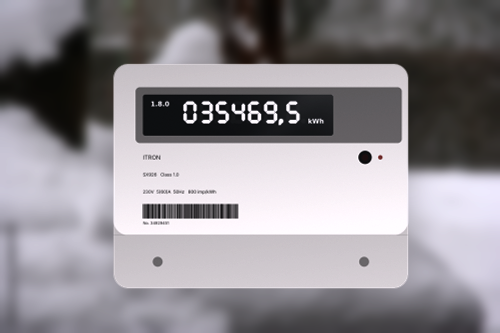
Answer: 35469.5 (kWh)
